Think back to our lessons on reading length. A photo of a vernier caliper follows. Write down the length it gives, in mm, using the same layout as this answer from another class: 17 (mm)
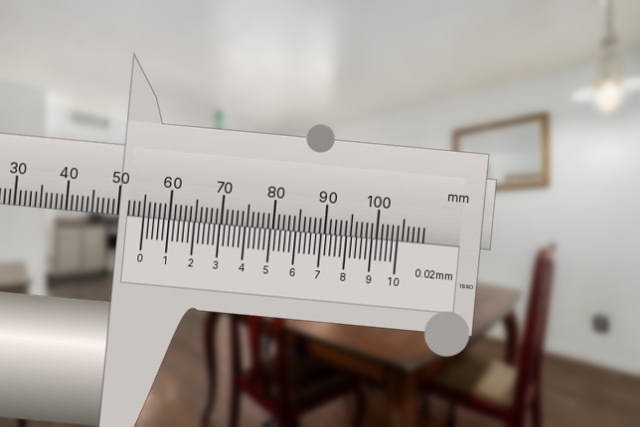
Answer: 55.0 (mm)
